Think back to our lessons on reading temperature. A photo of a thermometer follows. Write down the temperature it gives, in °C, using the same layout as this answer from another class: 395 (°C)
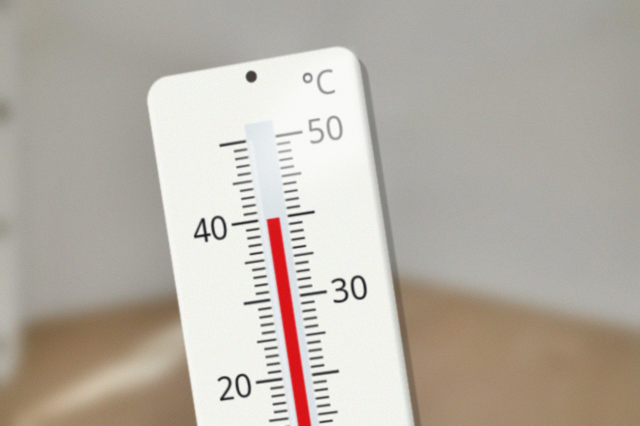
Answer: 40 (°C)
